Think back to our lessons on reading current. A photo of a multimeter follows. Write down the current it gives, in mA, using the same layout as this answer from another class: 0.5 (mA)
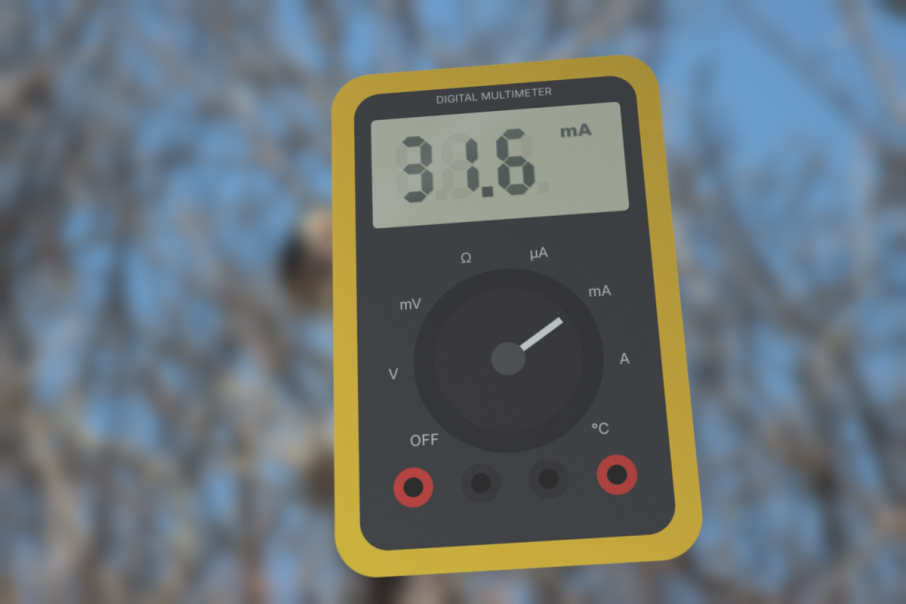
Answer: 31.6 (mA)
